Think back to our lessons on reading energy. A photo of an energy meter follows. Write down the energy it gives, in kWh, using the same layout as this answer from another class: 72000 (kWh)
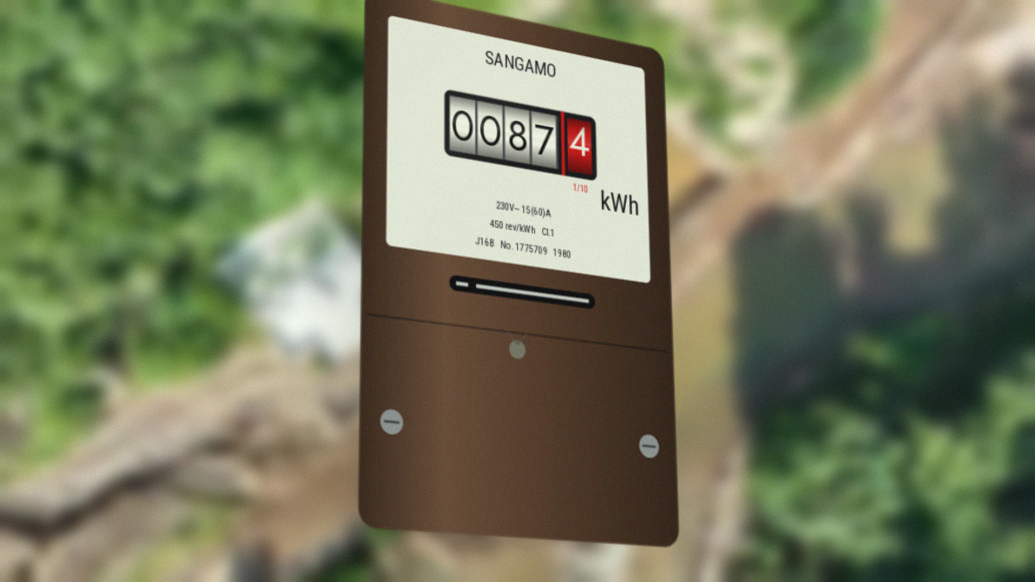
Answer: 87.4 (kWh)
